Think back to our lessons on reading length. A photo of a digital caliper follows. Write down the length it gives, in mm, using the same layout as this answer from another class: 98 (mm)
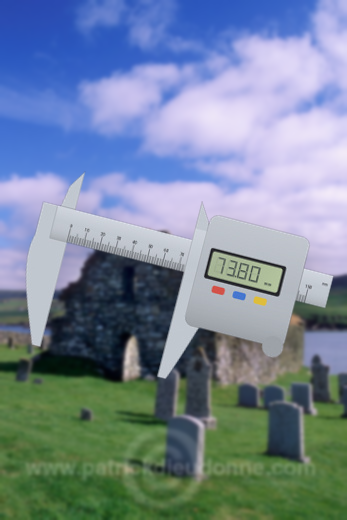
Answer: 73.80 (mm)
